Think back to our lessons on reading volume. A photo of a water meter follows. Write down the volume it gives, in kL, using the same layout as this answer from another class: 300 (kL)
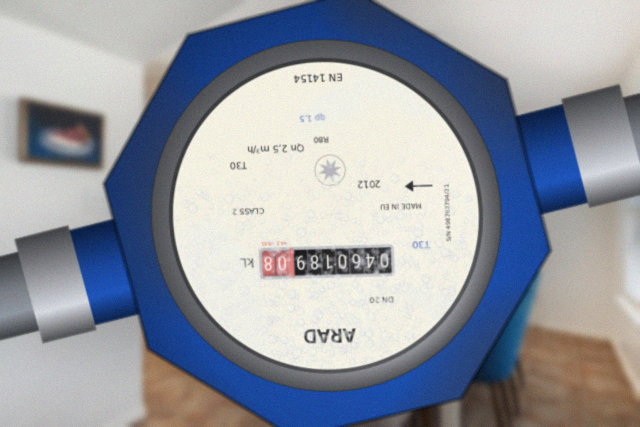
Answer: 460189.08 (kL)
